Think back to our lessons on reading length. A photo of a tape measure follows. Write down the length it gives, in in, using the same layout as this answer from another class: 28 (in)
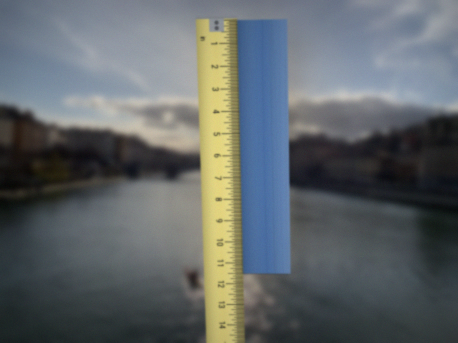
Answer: 11.5 (in)
